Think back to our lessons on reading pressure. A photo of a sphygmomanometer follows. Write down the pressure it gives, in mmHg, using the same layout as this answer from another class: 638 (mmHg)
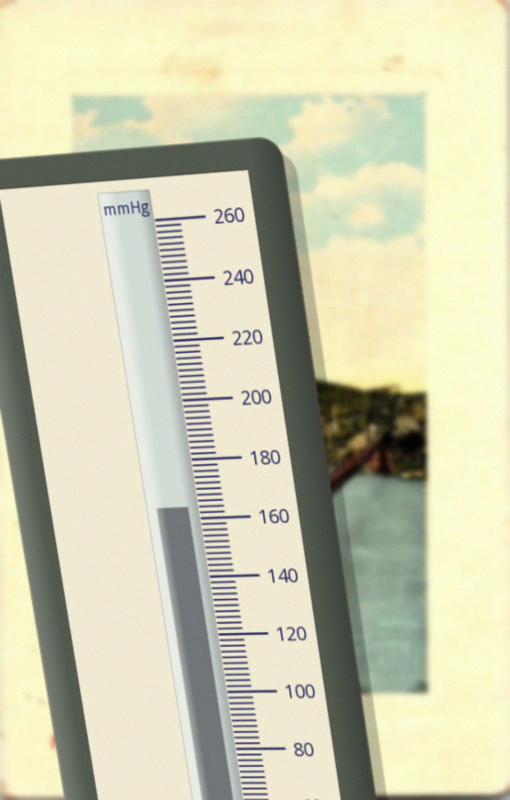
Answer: 164 (mmHg)
